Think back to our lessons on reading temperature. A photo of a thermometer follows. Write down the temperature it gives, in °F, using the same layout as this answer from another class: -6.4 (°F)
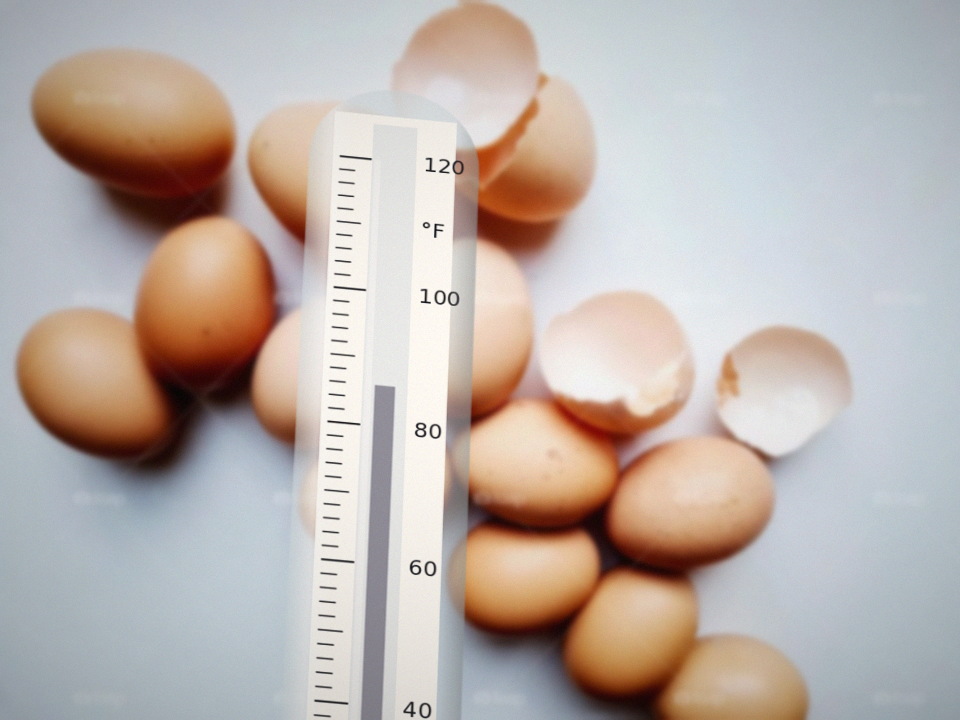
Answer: 86 (°F)
